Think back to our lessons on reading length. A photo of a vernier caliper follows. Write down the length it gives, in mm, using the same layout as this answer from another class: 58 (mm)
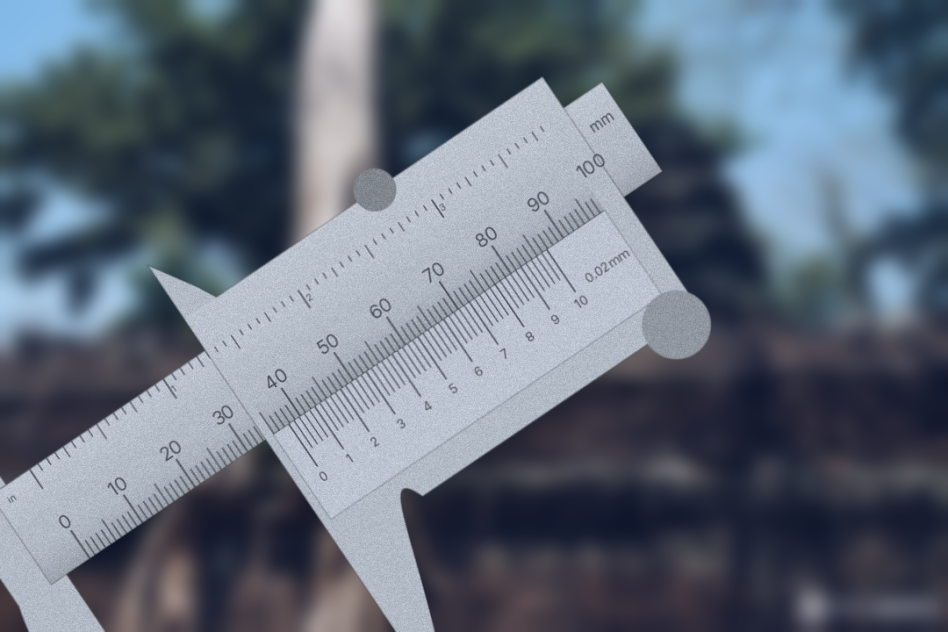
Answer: 37.8 (mm)
